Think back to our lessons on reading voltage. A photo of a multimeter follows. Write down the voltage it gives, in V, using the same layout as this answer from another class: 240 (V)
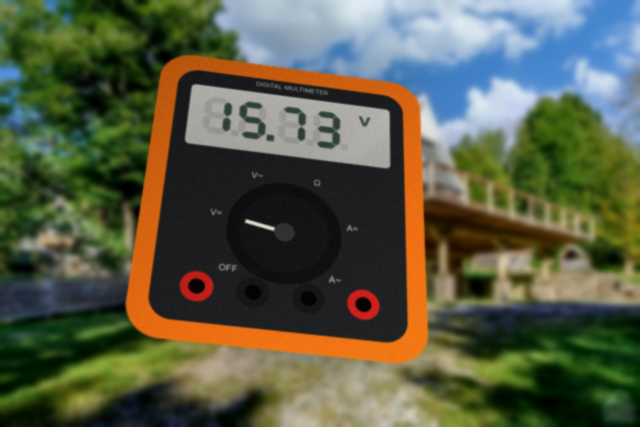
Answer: 15.73 (V)
